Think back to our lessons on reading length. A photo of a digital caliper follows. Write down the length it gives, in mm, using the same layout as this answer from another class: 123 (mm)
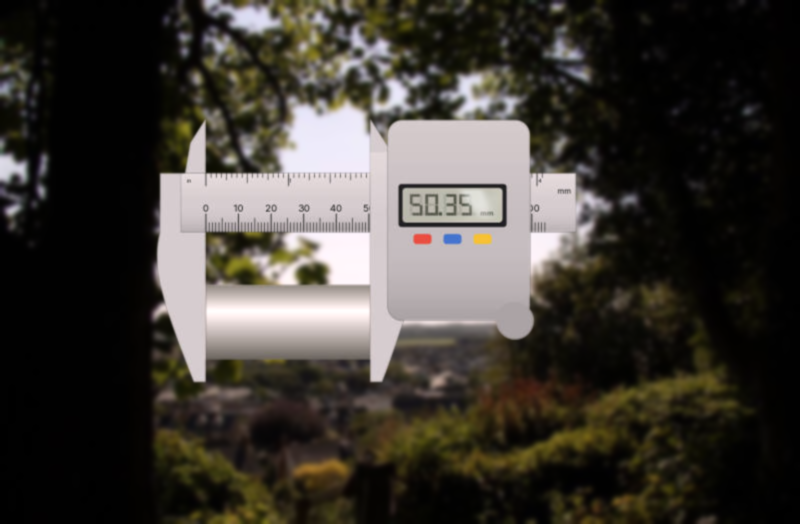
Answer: 50.35 (mm)
